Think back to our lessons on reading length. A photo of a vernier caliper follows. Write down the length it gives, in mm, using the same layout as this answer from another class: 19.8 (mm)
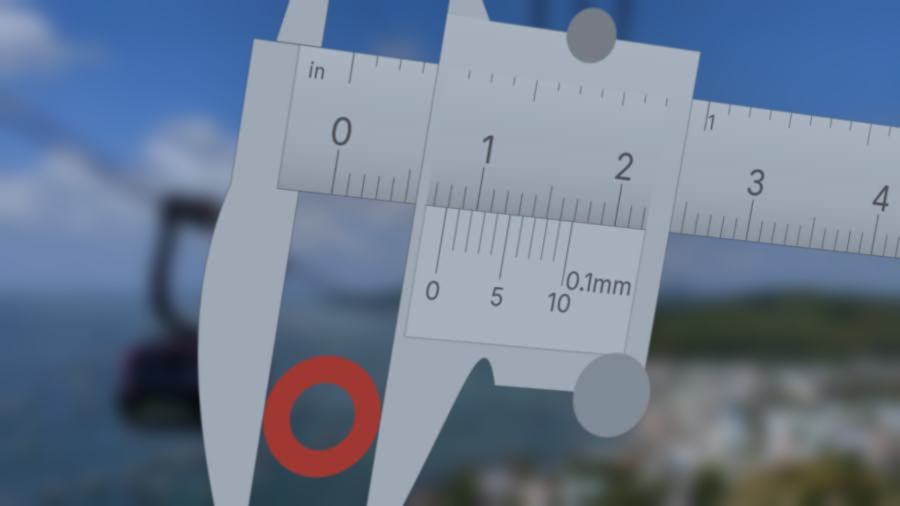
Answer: 7.9 (mm)
